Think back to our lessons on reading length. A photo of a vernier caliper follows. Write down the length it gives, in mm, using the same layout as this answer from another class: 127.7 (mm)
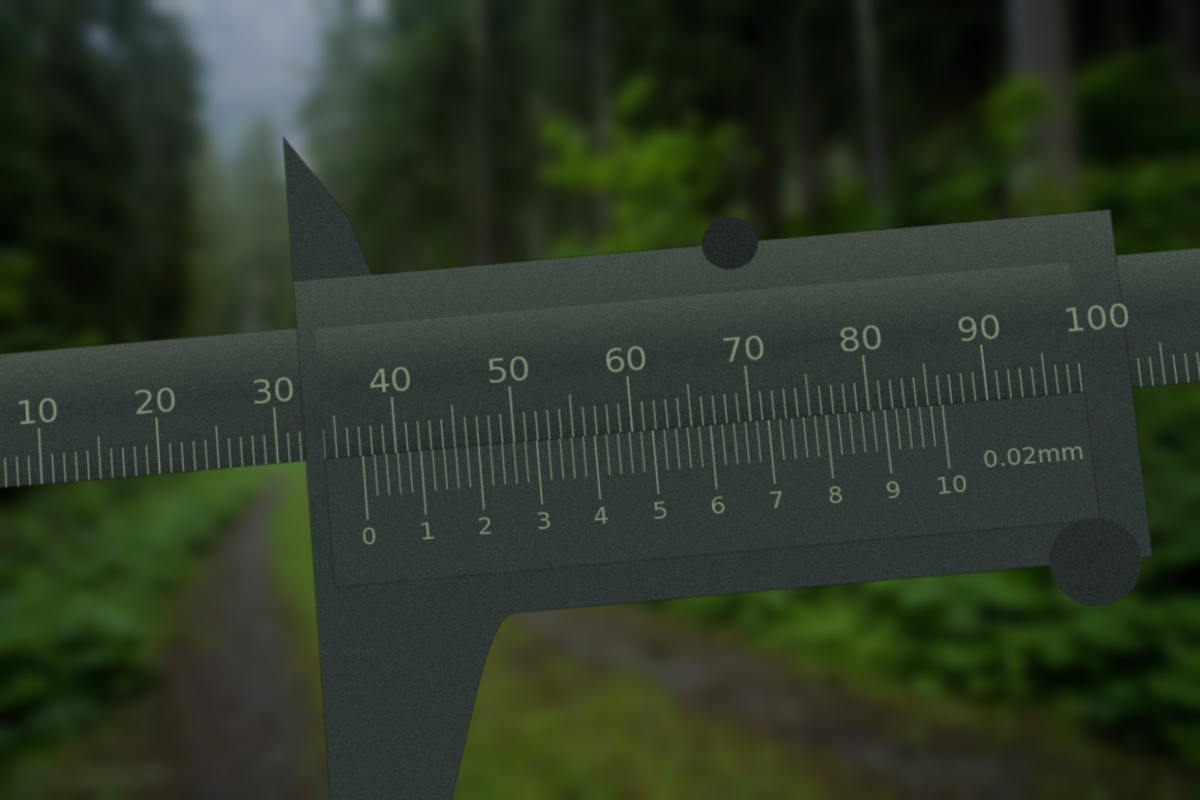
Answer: 37.2 (mm)
